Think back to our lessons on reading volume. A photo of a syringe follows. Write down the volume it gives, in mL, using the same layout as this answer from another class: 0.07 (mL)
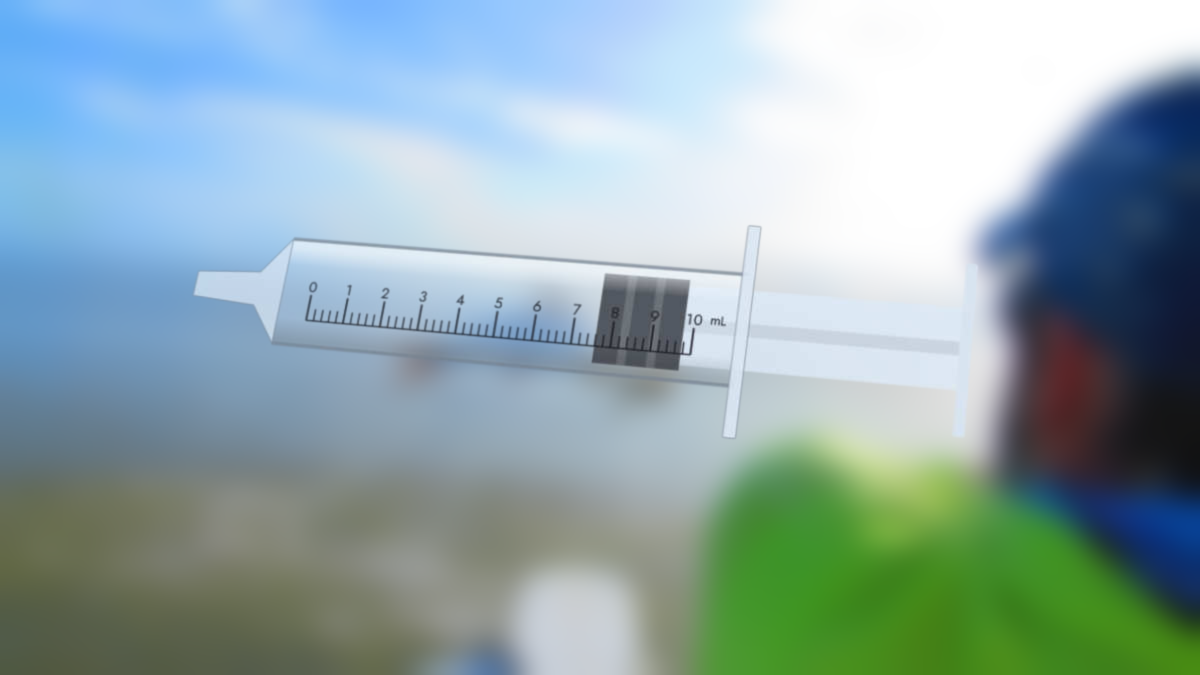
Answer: 7.6 (mL)
